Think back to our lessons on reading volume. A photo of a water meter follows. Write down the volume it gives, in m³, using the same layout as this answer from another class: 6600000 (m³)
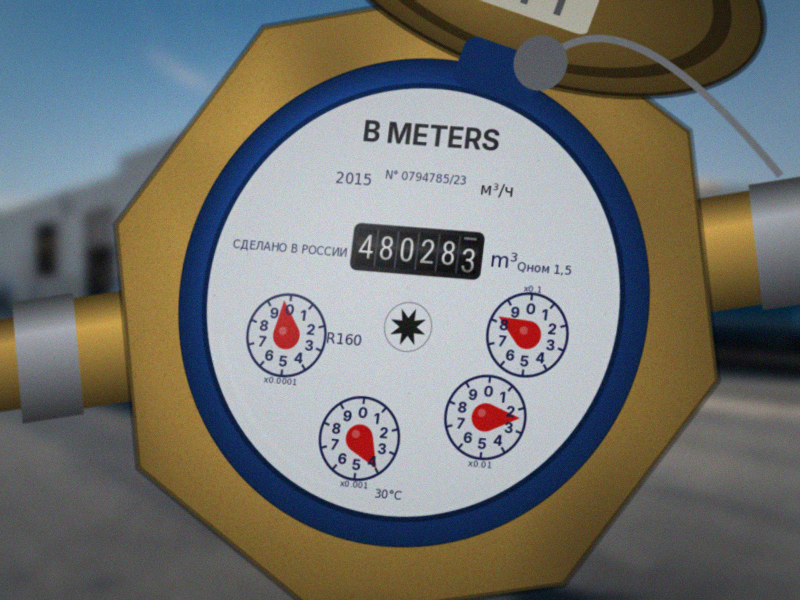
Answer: 480282.8239 (m³)
